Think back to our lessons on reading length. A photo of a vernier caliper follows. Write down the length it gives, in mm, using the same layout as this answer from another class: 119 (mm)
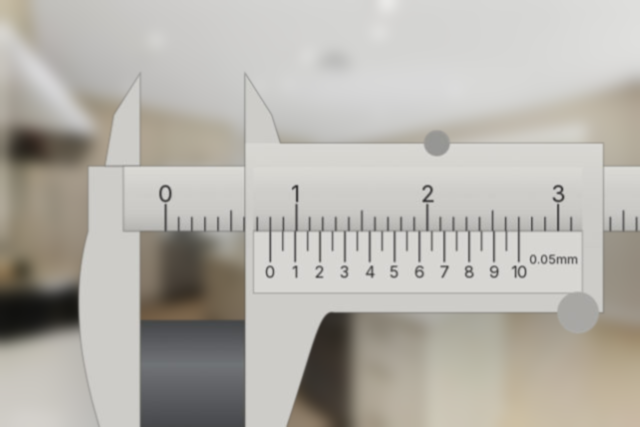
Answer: 8.0 (mm)
